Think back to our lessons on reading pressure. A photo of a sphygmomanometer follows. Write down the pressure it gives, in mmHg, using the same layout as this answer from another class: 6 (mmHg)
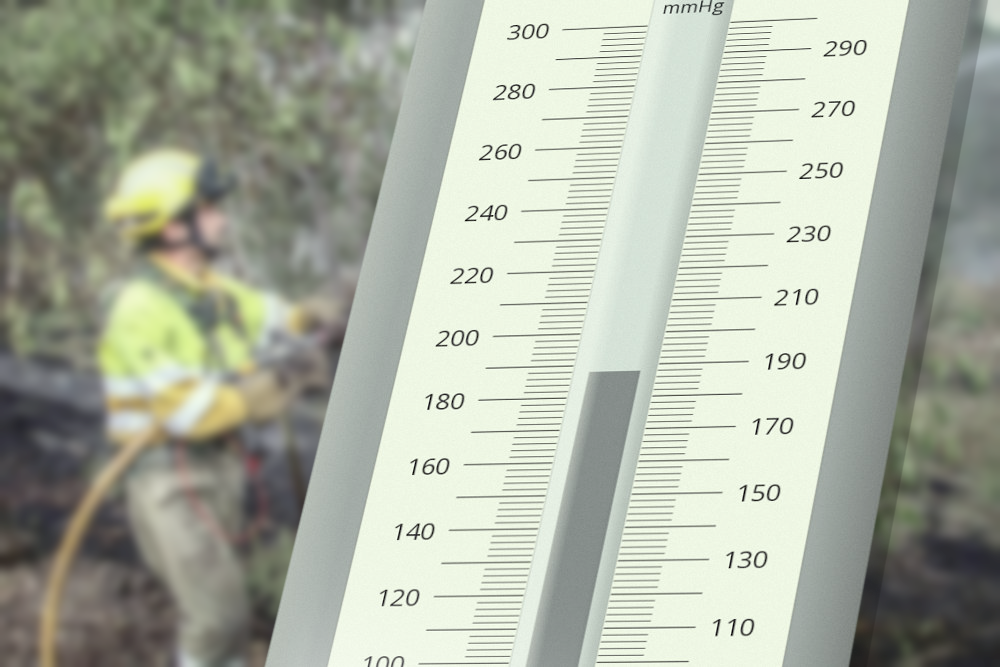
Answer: 188 (mmHg)
